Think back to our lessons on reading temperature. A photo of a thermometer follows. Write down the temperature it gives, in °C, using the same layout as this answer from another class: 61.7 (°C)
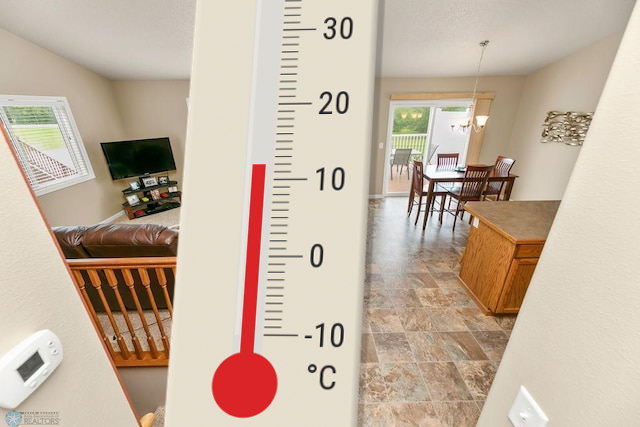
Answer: 12 (°C)
